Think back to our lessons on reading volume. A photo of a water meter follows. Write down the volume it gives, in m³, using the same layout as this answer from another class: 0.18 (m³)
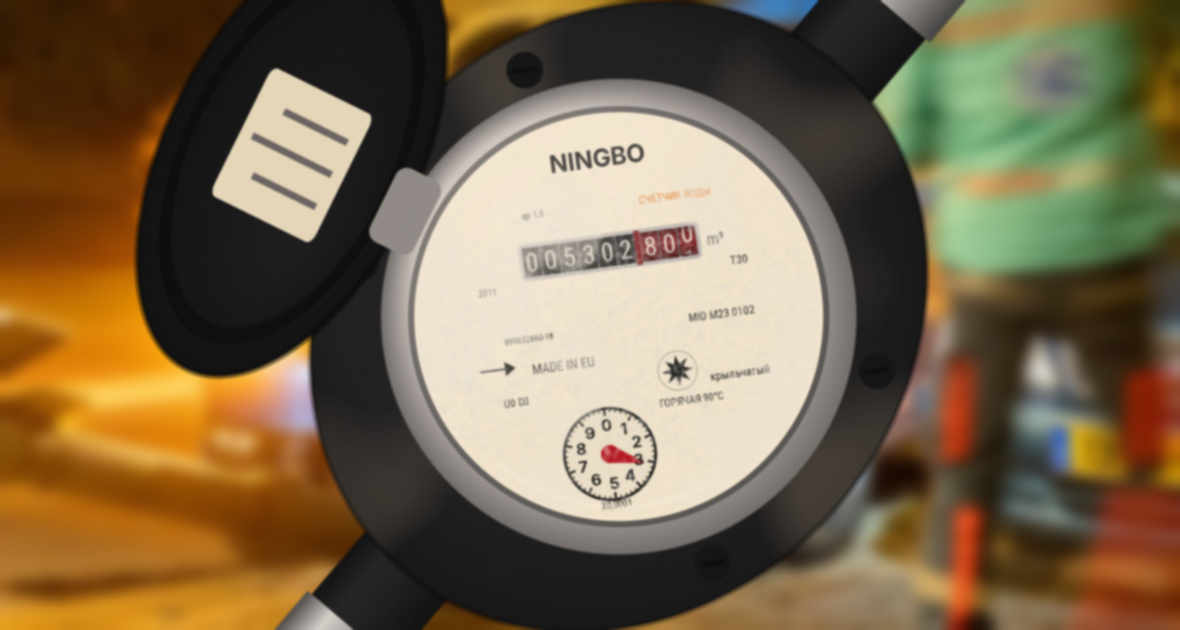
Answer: 5302.8003 (m³)
